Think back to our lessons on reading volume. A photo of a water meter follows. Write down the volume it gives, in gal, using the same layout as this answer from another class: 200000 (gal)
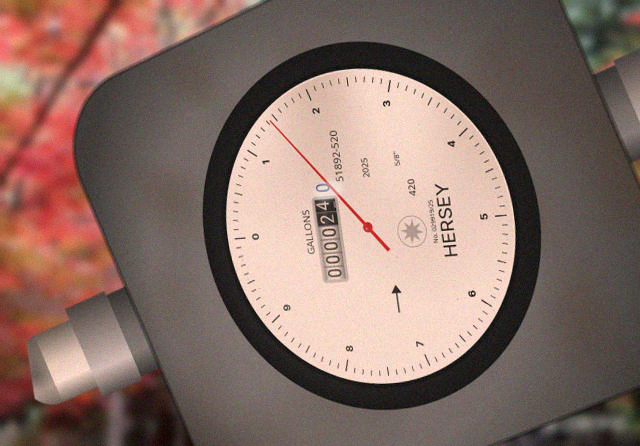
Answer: 241.4 (gal)
